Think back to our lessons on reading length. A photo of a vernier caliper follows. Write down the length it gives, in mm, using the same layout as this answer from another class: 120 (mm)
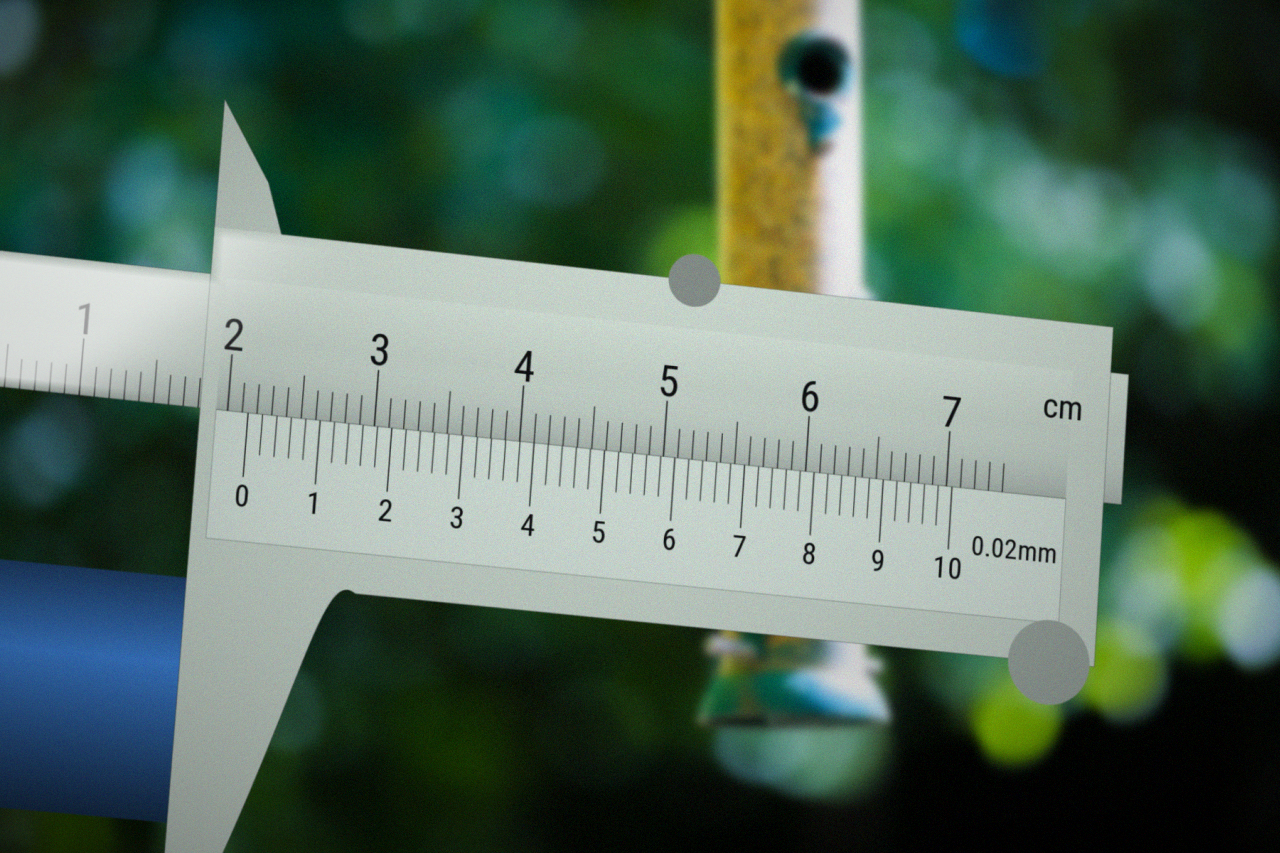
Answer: 21.4 (mm)
